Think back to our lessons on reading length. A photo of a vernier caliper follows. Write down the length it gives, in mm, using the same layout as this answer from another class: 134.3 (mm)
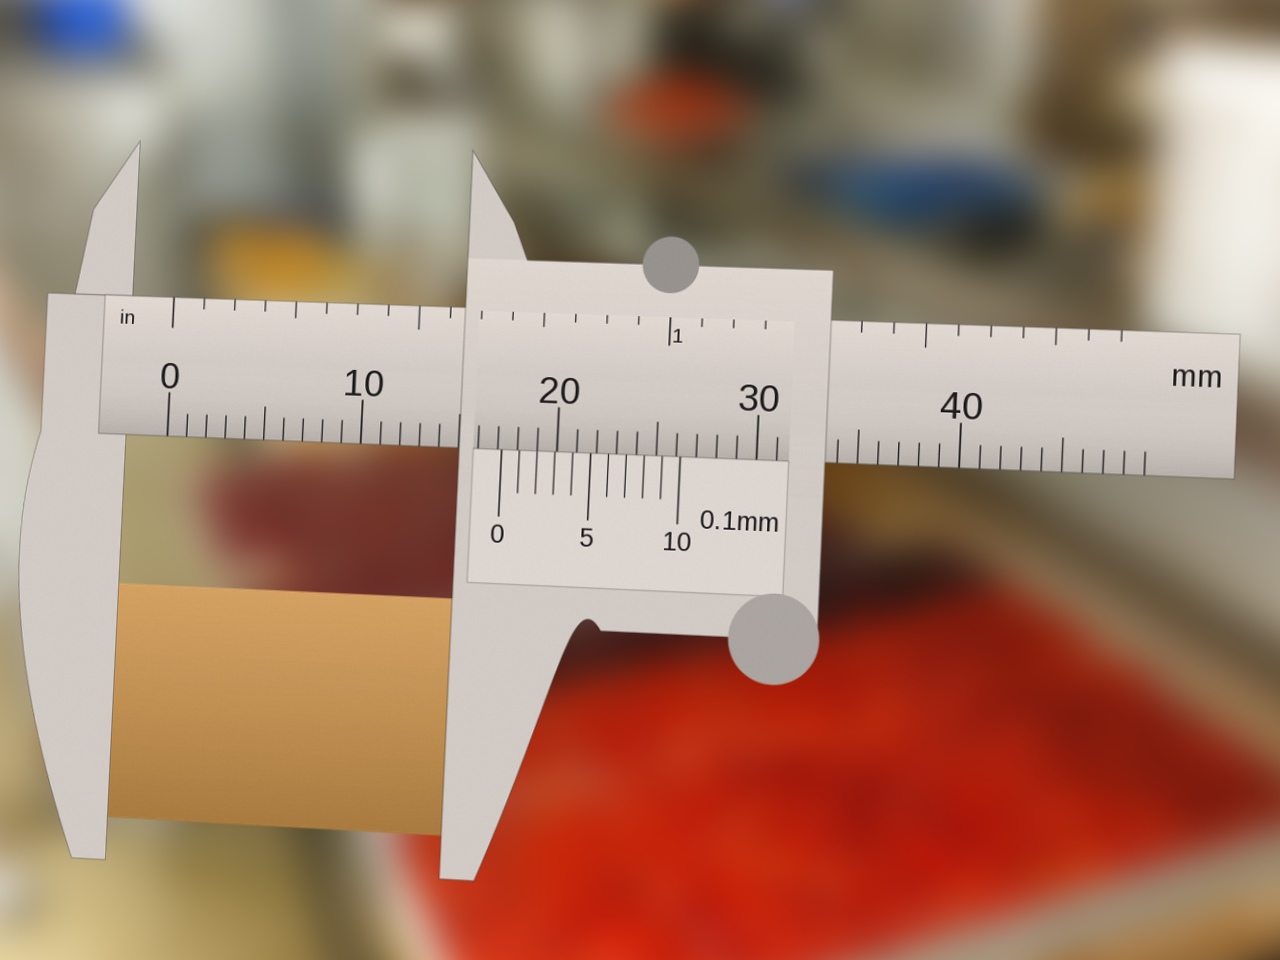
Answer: 17.2 (mm)
